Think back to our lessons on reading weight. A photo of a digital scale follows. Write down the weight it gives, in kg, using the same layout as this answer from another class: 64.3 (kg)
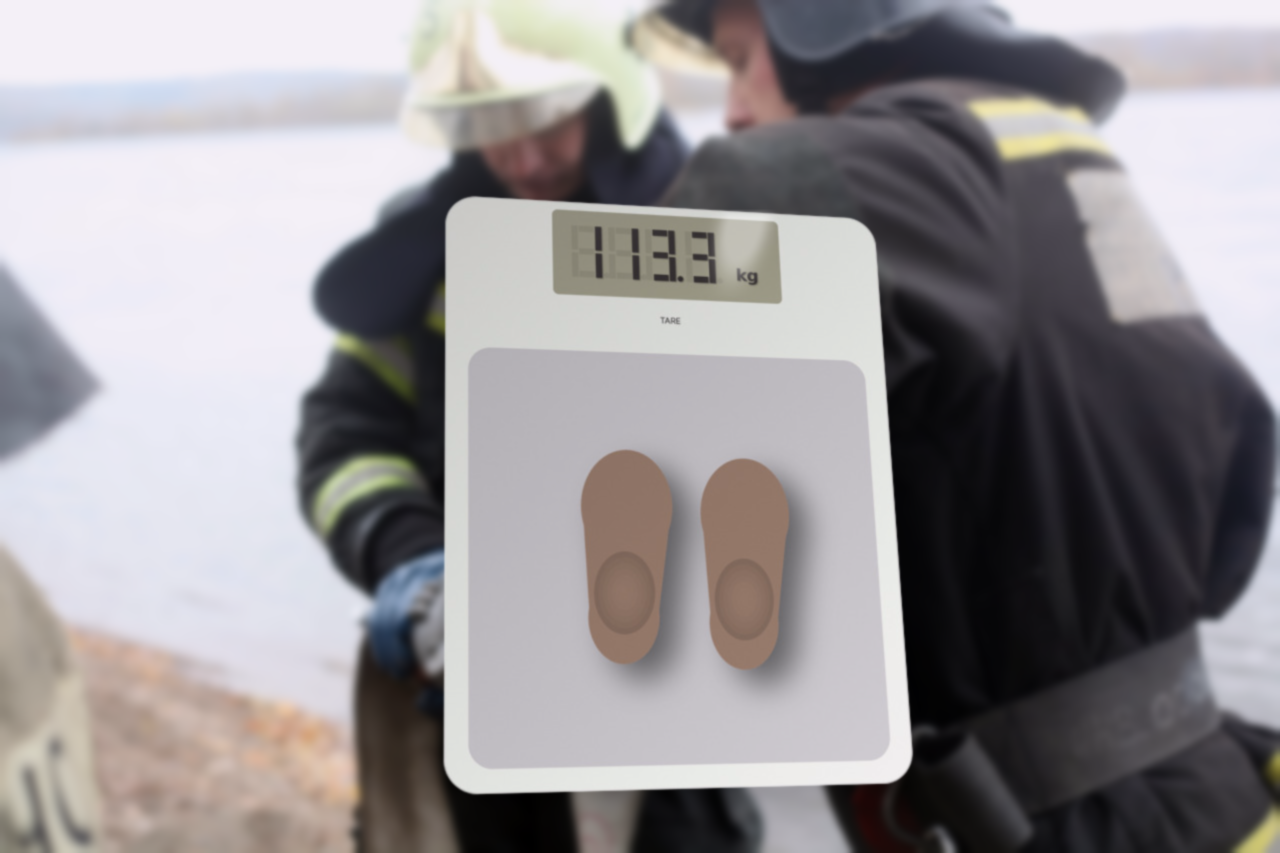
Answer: 113.3 (kg)
